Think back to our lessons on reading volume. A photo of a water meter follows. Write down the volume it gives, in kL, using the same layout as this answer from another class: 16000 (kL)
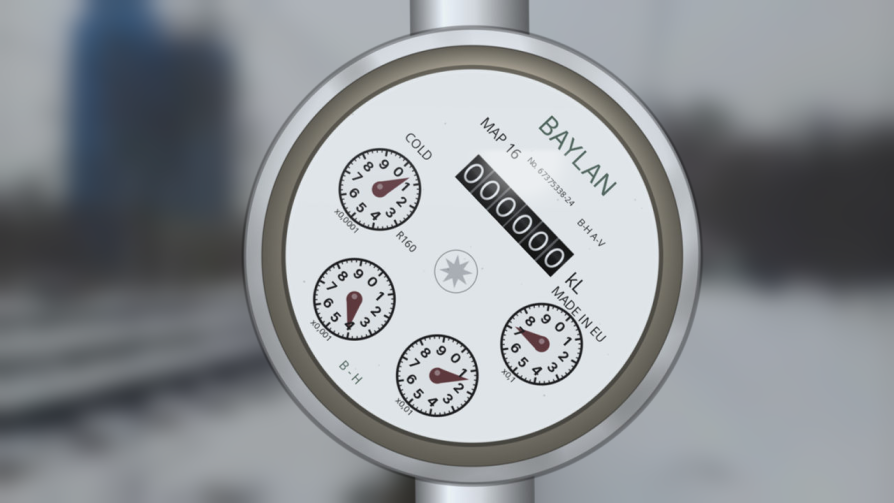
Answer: 0.7140 (kL)
